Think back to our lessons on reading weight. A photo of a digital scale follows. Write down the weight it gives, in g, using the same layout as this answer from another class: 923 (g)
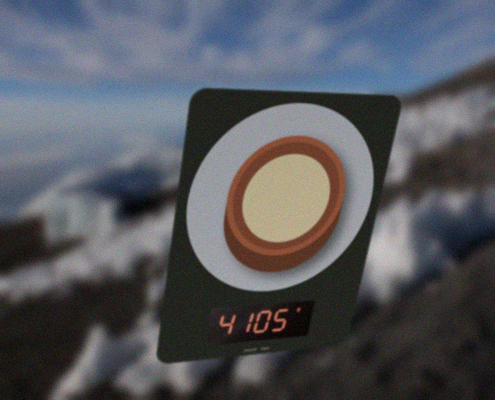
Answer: 4105 (g)
